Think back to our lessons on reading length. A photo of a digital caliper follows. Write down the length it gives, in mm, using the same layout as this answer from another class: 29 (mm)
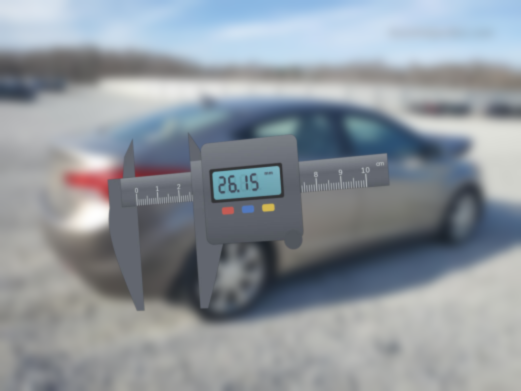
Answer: 26.15 (mm)
